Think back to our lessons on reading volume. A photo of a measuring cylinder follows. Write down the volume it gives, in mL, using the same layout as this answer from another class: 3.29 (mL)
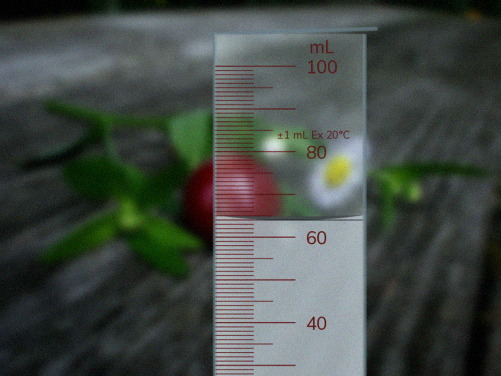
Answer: 64 (mL)
